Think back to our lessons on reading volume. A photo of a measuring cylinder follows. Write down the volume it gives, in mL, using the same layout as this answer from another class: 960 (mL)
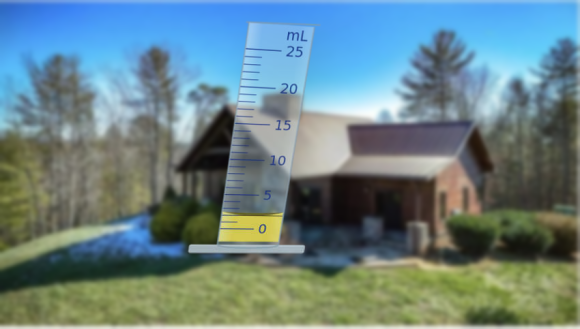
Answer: 2 (mL)
